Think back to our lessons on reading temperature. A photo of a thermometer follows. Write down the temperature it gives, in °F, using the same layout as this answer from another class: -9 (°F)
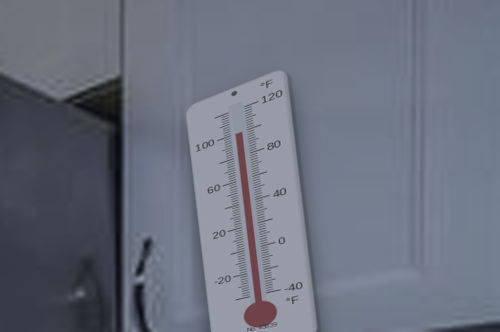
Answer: 100 (°F)
